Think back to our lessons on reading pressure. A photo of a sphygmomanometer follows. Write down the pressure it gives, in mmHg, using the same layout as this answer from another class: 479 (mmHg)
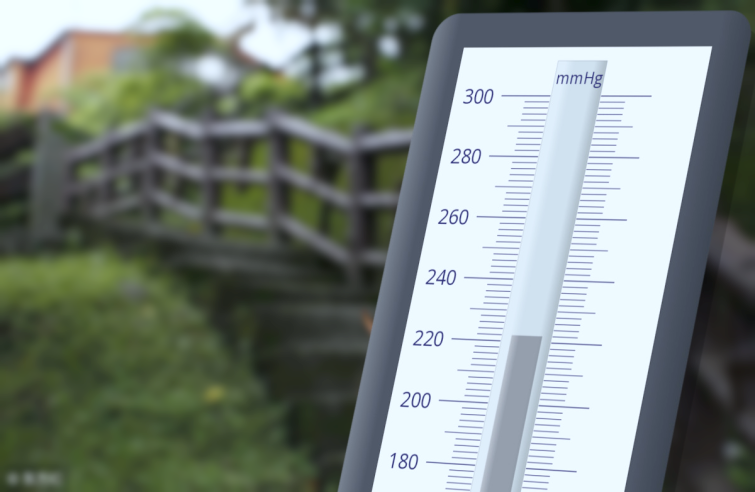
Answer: 222 (mmHg)
